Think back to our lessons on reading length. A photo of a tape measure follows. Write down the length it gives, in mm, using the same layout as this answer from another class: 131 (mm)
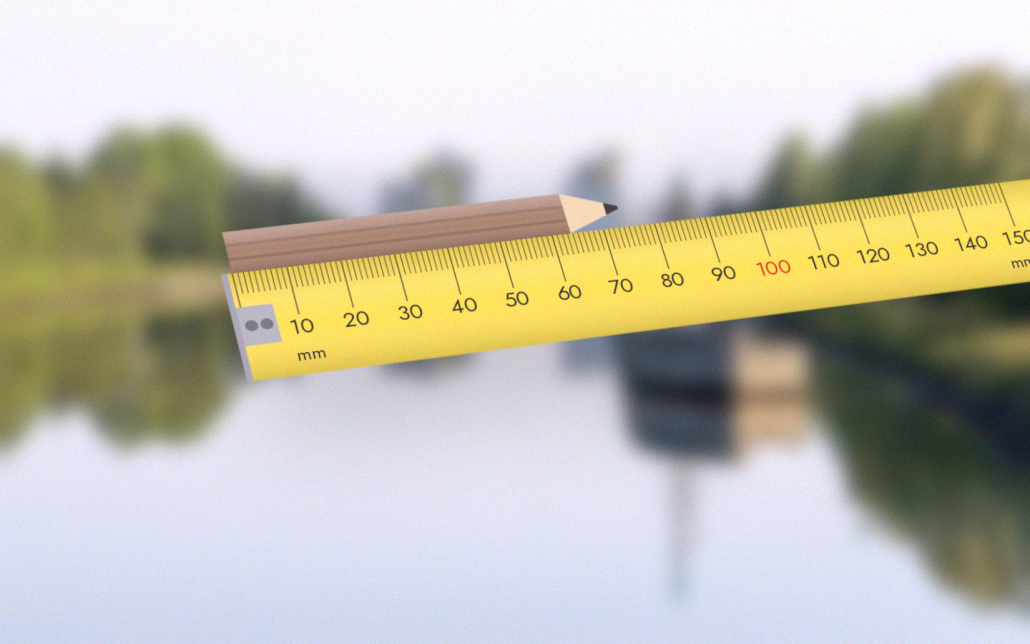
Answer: 74 (mm)
